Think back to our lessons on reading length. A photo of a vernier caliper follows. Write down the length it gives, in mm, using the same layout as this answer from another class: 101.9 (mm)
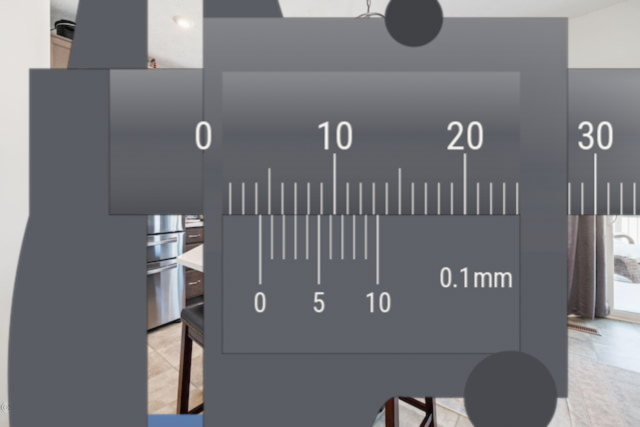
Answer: 4.3 (mm)
